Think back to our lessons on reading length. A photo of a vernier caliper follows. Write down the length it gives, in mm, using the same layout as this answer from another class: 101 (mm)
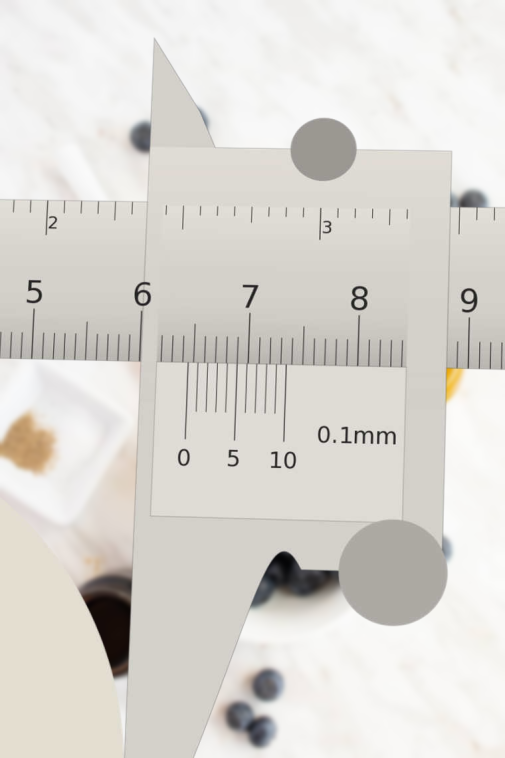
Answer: 64.5 (mm)
